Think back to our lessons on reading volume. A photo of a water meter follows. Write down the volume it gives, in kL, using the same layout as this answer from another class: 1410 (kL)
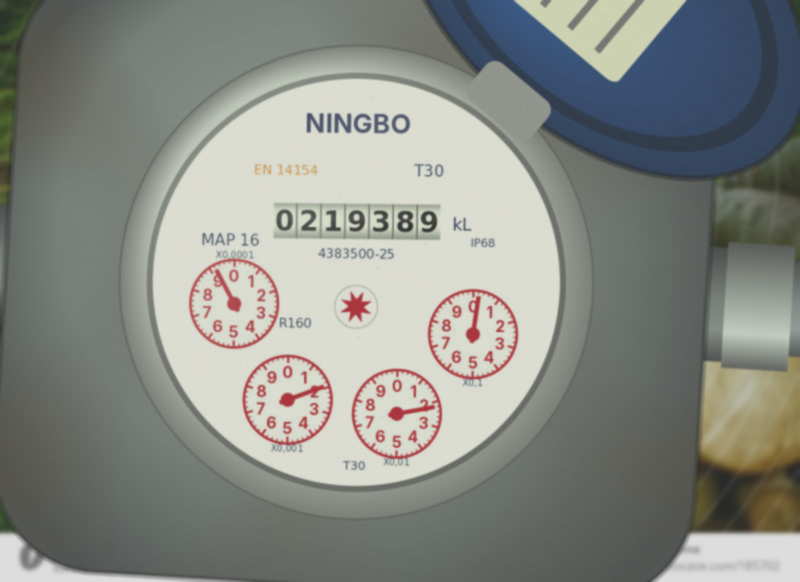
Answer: 219389.0219 (kL)
